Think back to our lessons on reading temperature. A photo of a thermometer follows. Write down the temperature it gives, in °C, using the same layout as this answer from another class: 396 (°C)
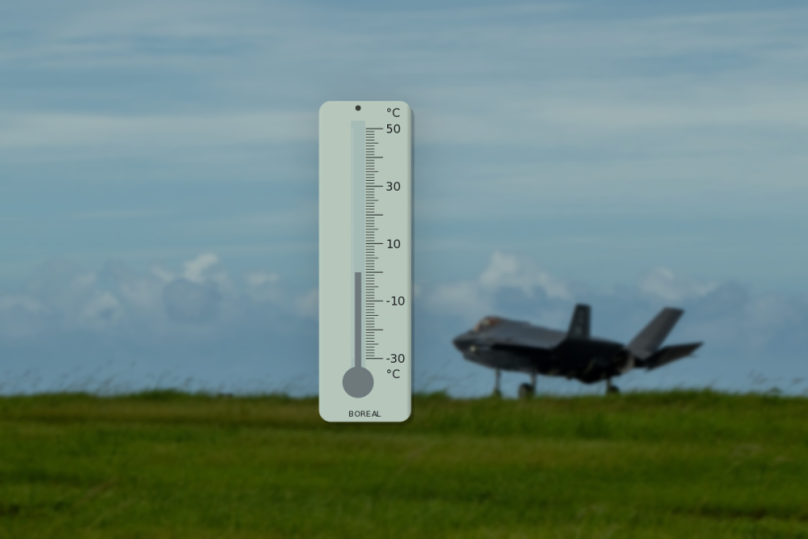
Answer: 0 (°C)
